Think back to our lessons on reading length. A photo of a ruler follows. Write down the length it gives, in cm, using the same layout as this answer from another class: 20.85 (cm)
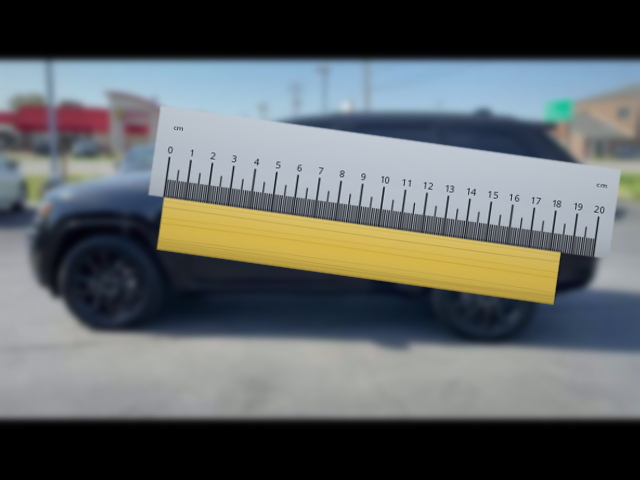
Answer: 18.5 (cm)
